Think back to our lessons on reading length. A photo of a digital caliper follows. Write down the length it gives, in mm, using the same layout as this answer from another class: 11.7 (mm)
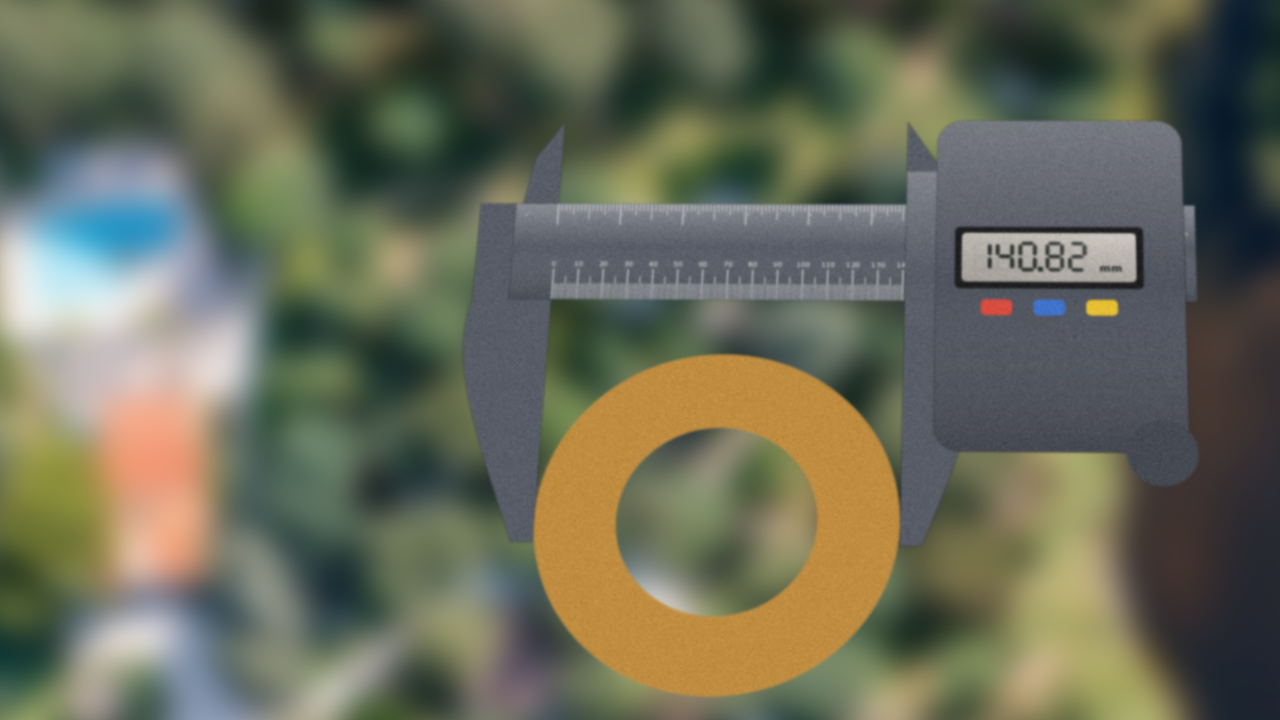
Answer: 140.82 (mm)
